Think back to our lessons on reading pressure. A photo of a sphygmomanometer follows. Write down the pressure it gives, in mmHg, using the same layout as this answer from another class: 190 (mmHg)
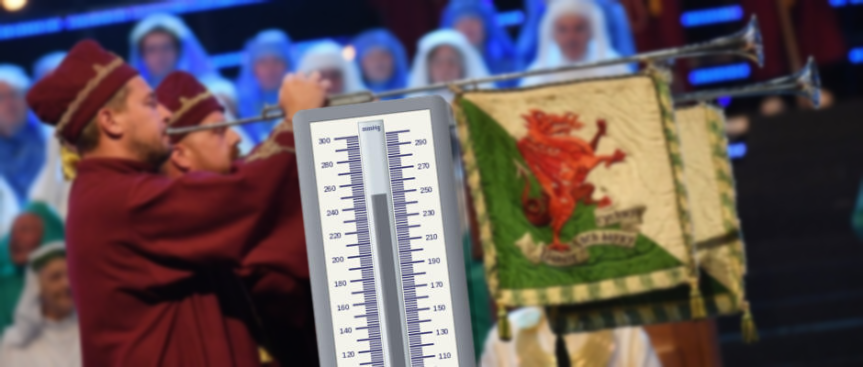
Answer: 250 (mmHg)
